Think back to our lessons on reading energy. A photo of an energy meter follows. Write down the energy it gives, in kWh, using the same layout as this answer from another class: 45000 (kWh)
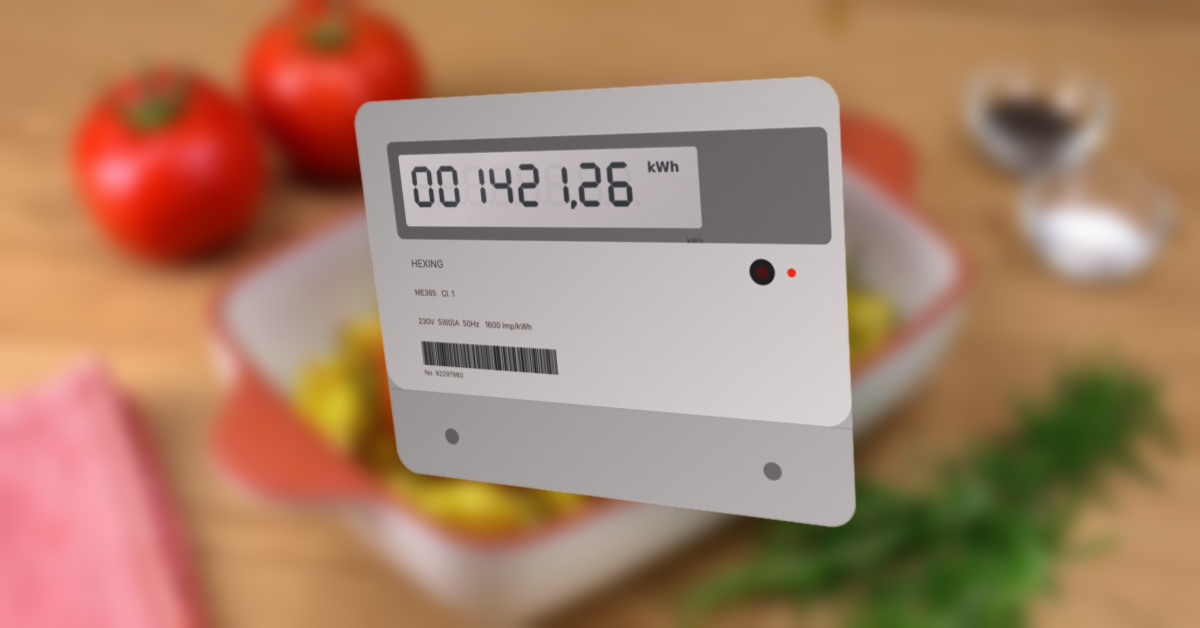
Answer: 1421.26 (kWh)
